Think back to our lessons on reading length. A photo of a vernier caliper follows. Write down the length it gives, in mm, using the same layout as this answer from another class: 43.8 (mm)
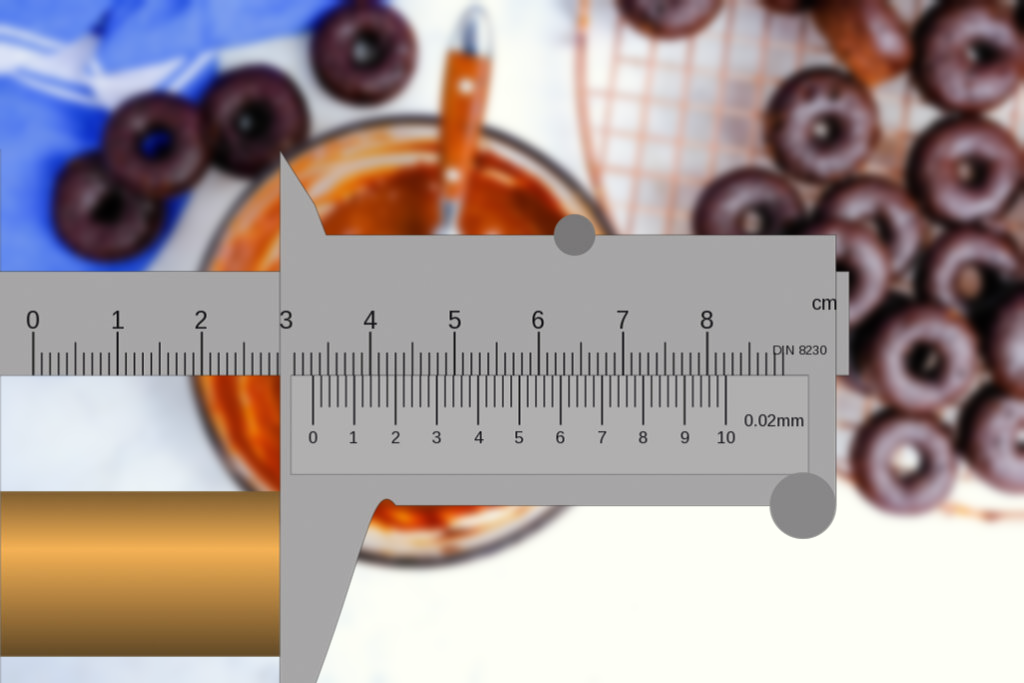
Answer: 33.2 (mm)
